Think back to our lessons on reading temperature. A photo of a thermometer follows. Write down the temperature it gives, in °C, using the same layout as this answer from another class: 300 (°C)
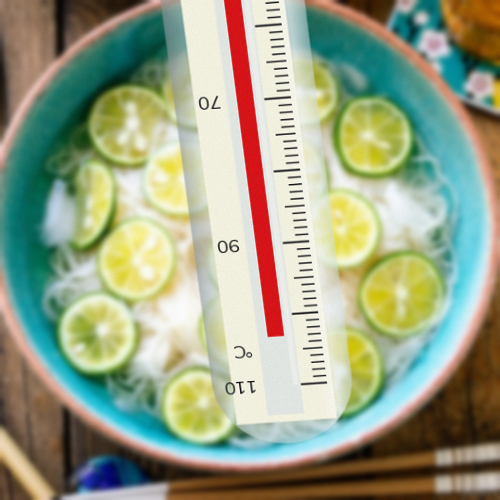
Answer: 103 (°C)
